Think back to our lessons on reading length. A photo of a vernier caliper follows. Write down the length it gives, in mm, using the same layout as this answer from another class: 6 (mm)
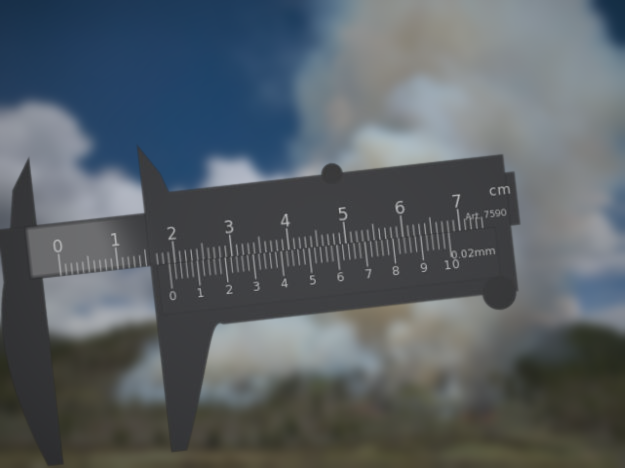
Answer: 19.0 (mm)
